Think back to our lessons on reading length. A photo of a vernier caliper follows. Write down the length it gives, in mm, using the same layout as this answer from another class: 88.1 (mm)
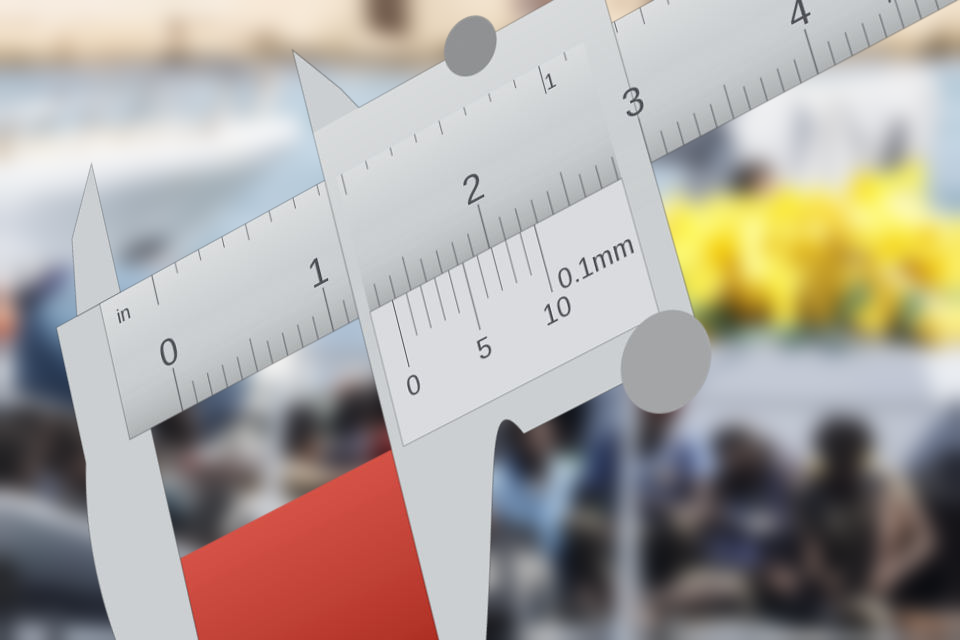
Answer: 13.8 (mm)
